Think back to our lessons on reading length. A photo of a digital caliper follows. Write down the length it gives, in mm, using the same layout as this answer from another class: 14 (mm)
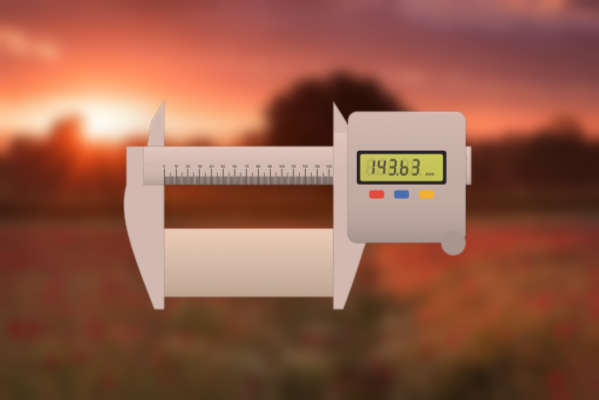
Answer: 143.63 (mm)
